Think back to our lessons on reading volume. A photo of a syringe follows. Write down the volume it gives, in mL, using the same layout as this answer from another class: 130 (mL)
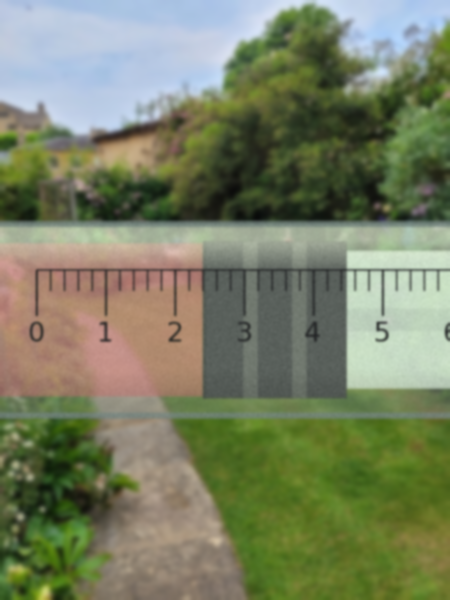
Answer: 2.4 (mL)
